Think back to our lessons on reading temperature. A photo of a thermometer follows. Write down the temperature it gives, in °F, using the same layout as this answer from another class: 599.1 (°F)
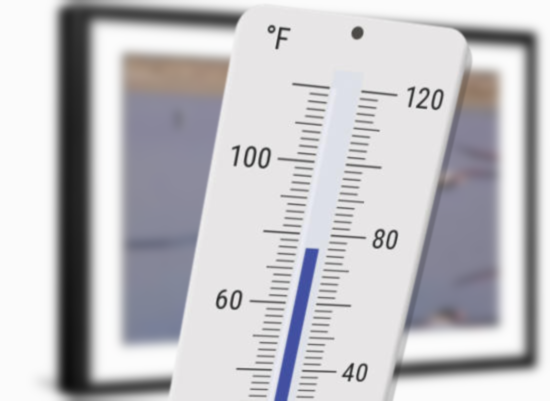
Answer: 76 (°F)
